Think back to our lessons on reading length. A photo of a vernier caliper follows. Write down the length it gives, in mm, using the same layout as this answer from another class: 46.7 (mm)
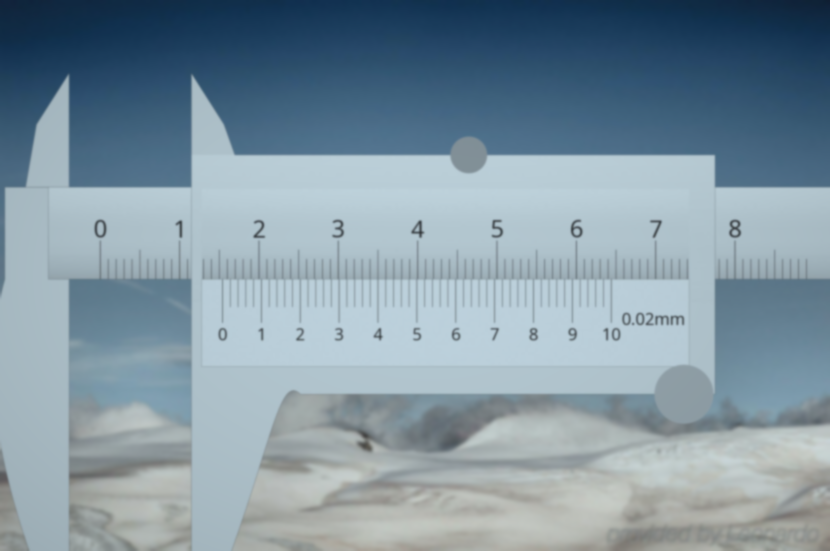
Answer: 15.4 (mm)
